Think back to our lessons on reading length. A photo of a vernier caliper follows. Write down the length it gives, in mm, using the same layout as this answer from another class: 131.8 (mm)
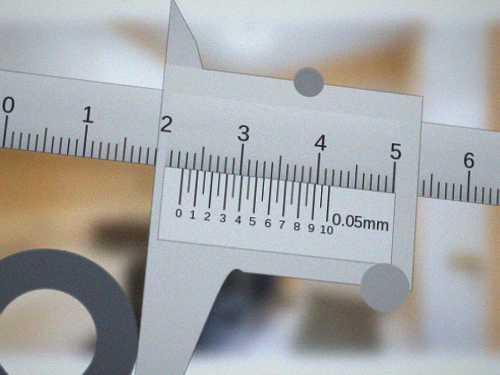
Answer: 22.6 (mm)
